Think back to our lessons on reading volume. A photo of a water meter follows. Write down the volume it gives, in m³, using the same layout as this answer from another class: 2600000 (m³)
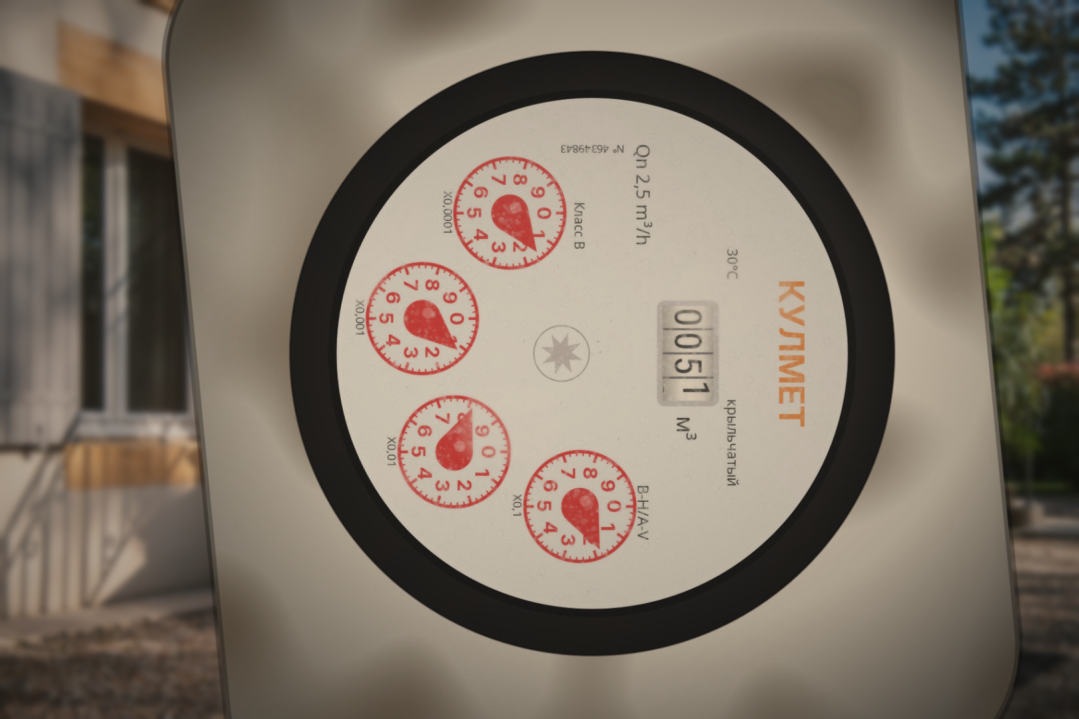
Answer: 51.1811 (m³)
